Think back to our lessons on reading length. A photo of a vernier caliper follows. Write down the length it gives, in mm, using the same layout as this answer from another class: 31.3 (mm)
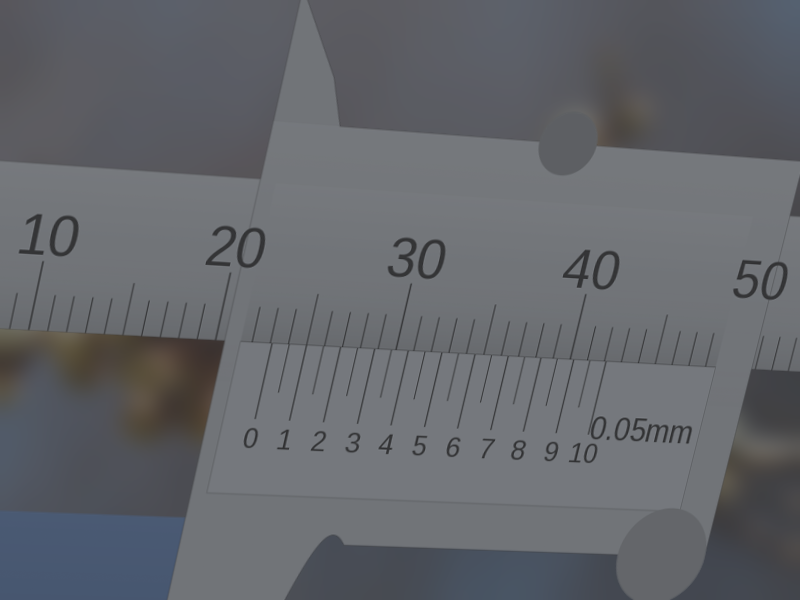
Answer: 23.1 (mm)
